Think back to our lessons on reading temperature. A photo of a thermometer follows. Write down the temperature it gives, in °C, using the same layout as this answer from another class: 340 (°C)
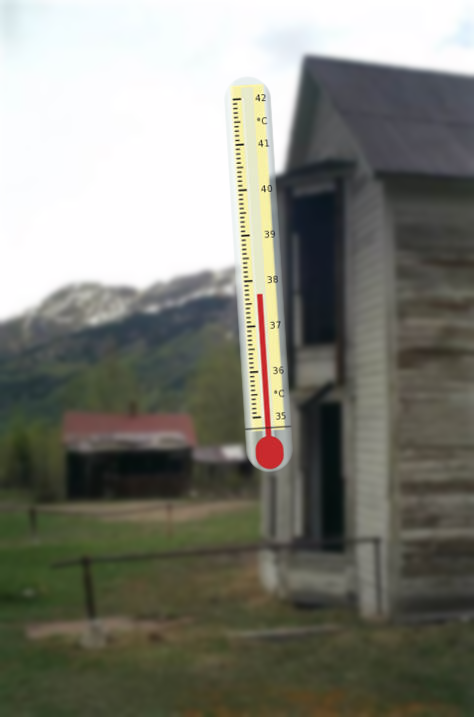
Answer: 37.7 (°C)
